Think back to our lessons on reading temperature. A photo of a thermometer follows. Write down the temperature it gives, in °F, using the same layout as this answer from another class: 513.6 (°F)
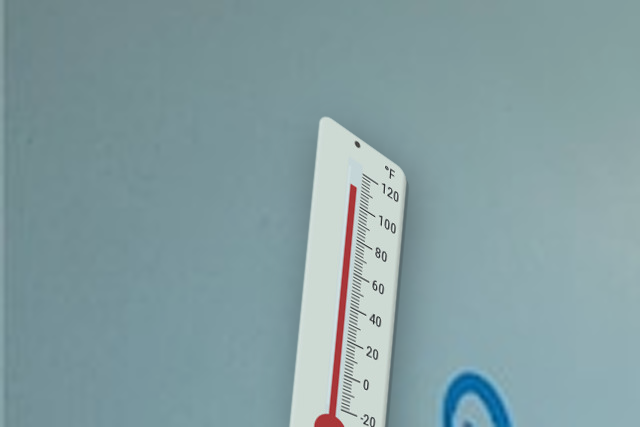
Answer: 110 (°F)
